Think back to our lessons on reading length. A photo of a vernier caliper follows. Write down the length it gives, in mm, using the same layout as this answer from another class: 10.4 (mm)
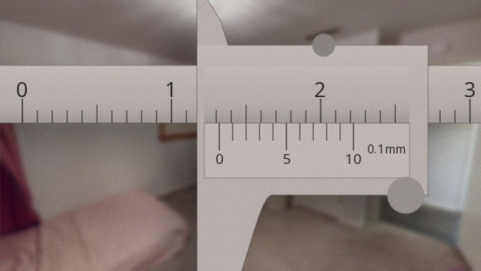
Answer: 13.2 (mm)
